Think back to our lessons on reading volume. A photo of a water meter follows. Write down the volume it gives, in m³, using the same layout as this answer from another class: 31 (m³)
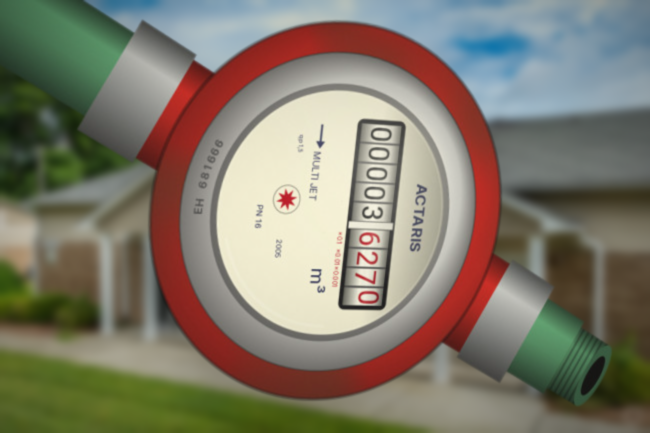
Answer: 3.6270 (m³)
